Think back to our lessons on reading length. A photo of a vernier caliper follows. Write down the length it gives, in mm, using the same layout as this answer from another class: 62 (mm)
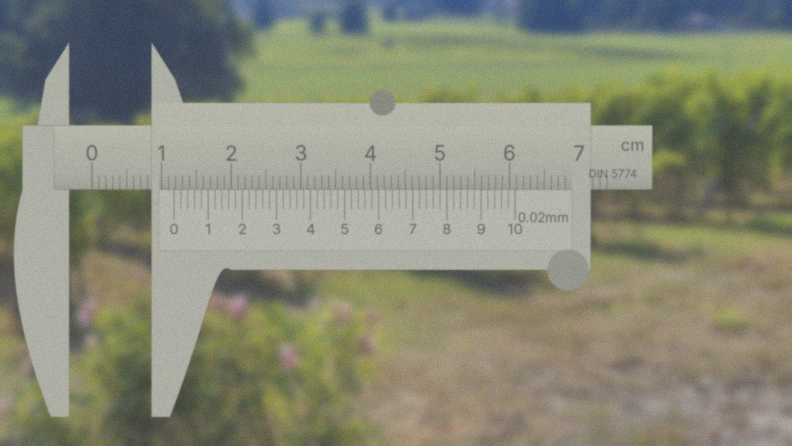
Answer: 11.8 (mm)
